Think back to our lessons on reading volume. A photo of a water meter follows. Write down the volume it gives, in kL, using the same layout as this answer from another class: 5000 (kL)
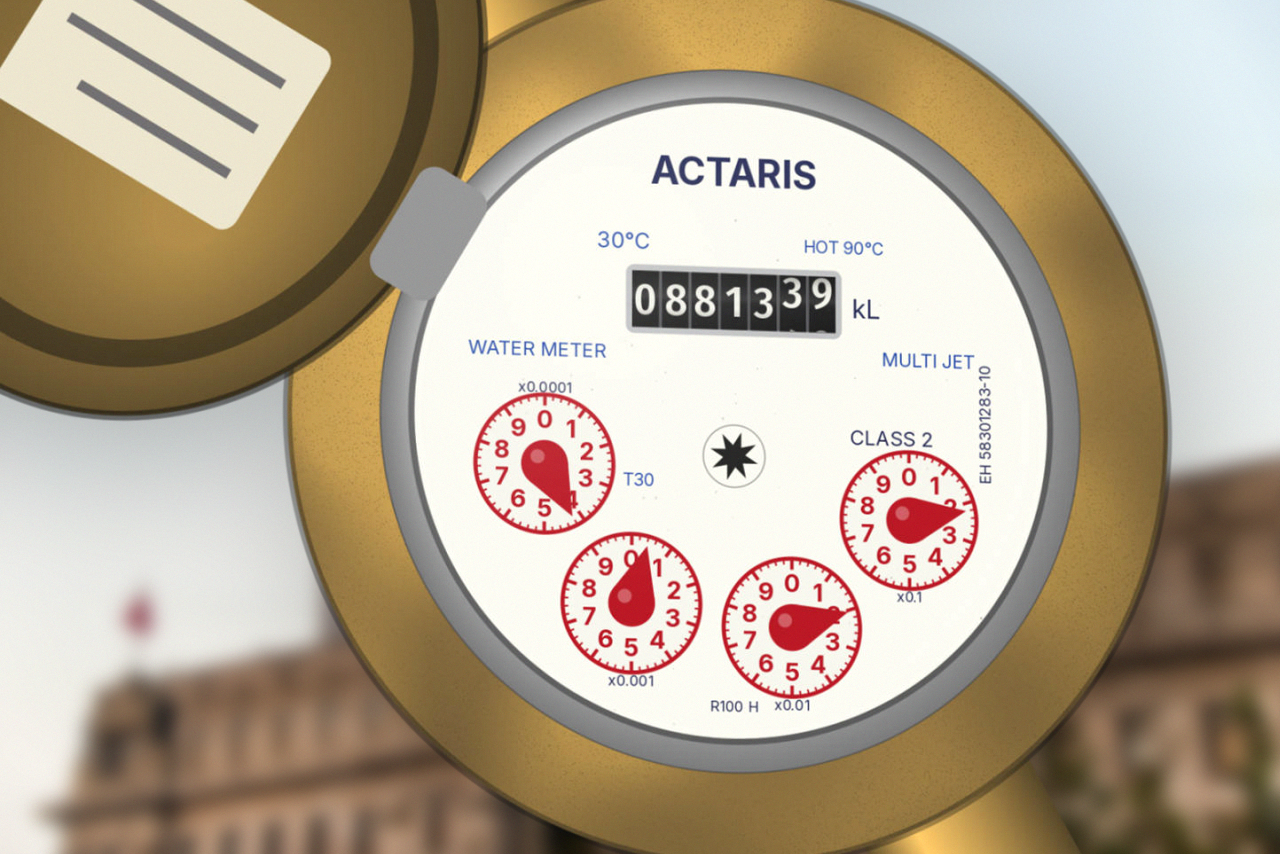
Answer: 881339.2204 (kL)
